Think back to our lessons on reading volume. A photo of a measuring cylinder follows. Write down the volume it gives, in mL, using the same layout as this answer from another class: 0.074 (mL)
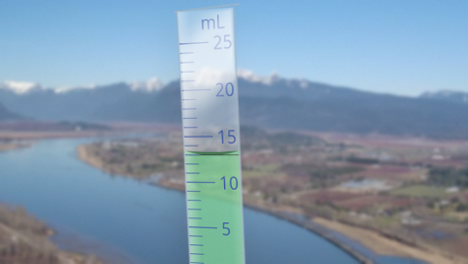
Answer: 13 (mL)
